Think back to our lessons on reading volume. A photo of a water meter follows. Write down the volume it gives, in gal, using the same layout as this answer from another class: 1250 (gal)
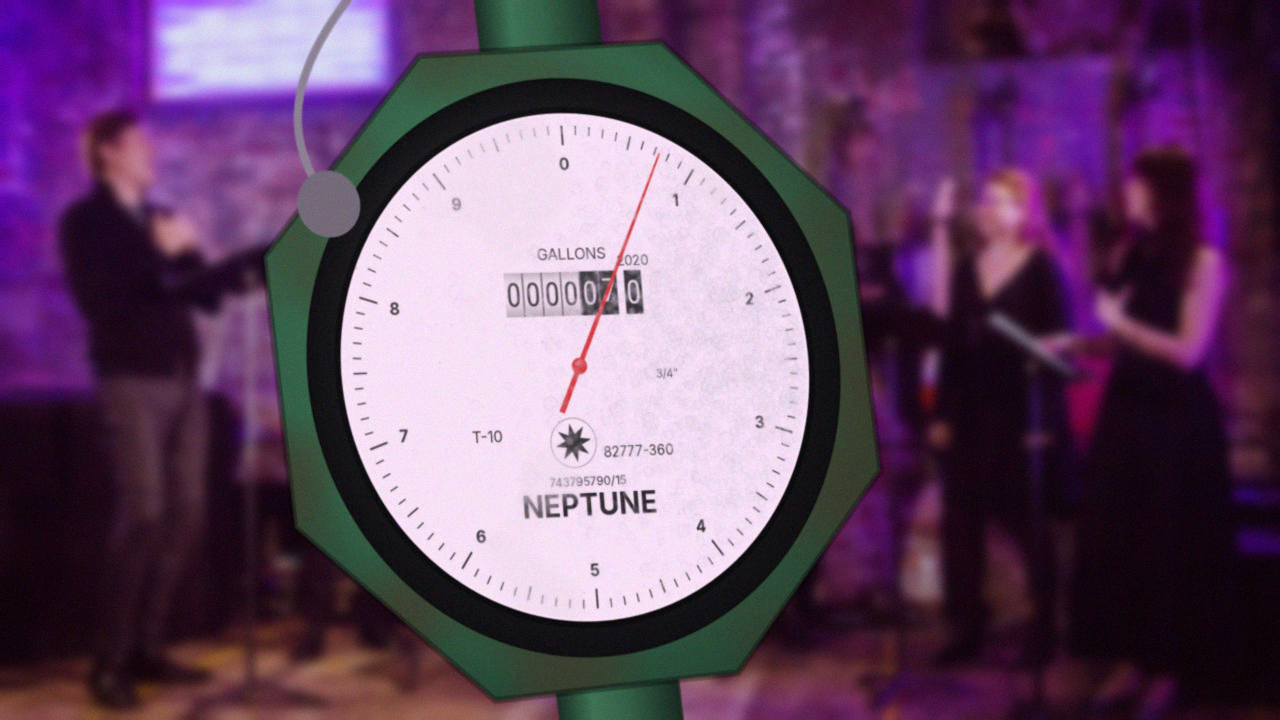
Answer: 70.7 (gal)
